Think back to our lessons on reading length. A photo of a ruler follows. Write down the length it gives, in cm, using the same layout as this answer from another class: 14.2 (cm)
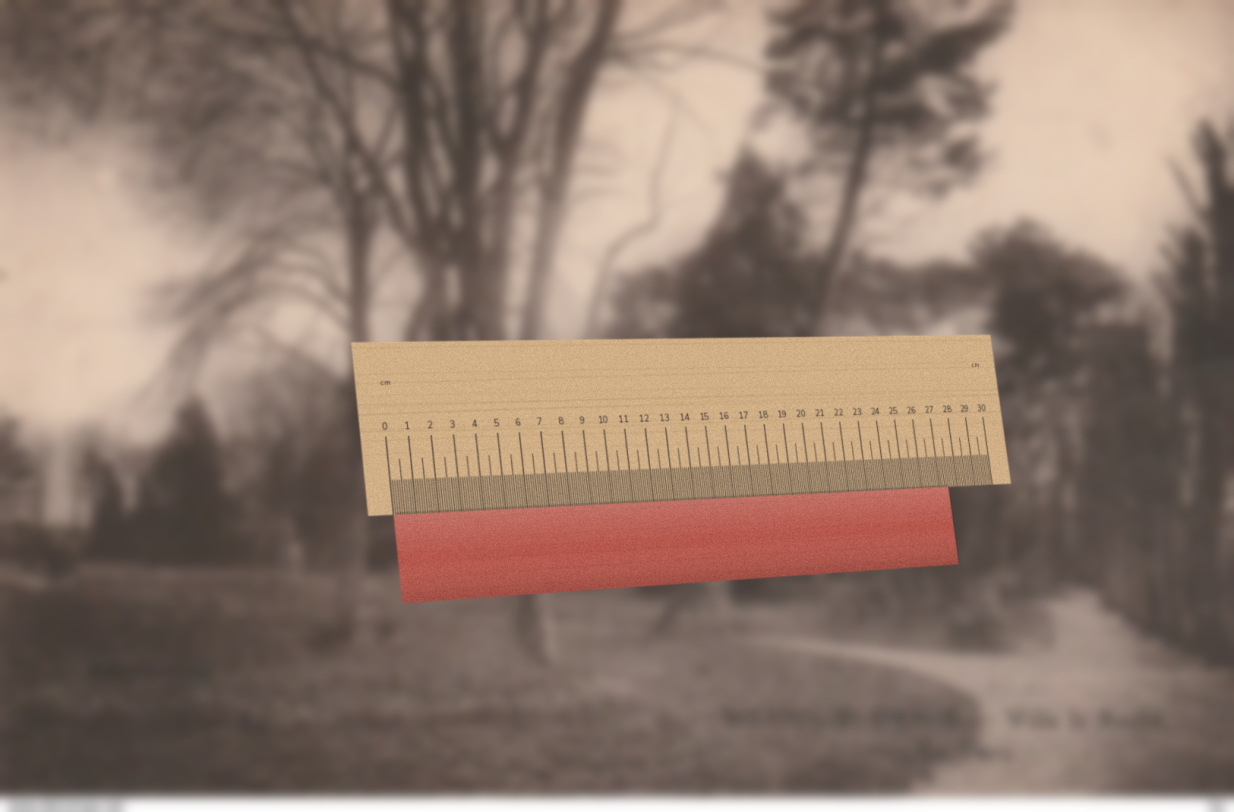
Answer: 27.5 (cm)
